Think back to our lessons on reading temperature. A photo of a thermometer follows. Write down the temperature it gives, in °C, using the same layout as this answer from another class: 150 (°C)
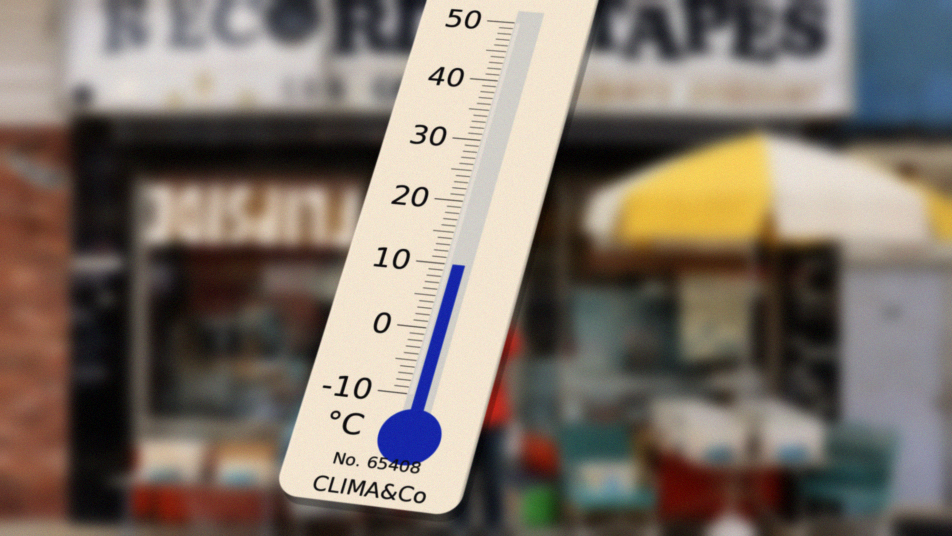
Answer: 10 (°C)
